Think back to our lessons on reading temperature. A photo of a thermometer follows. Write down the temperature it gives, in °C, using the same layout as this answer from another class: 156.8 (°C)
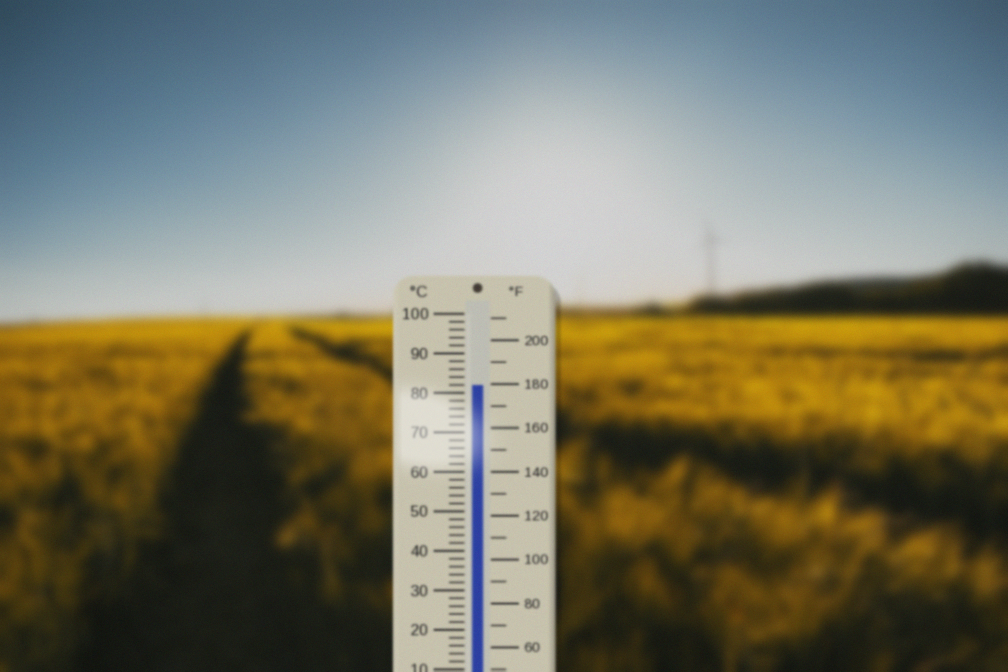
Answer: 82 (°C)
